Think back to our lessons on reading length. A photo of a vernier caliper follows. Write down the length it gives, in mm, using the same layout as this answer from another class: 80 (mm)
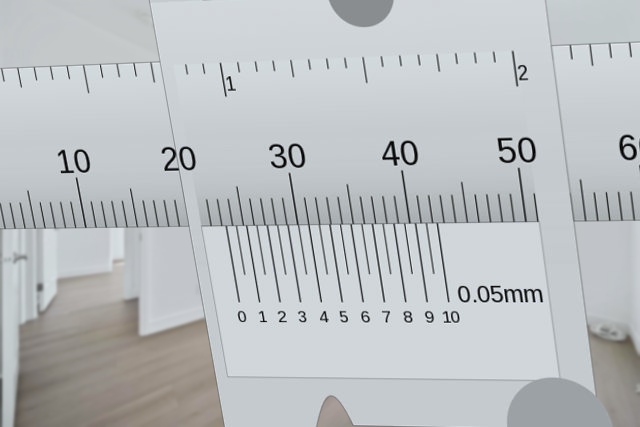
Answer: 23.4 (mm)
